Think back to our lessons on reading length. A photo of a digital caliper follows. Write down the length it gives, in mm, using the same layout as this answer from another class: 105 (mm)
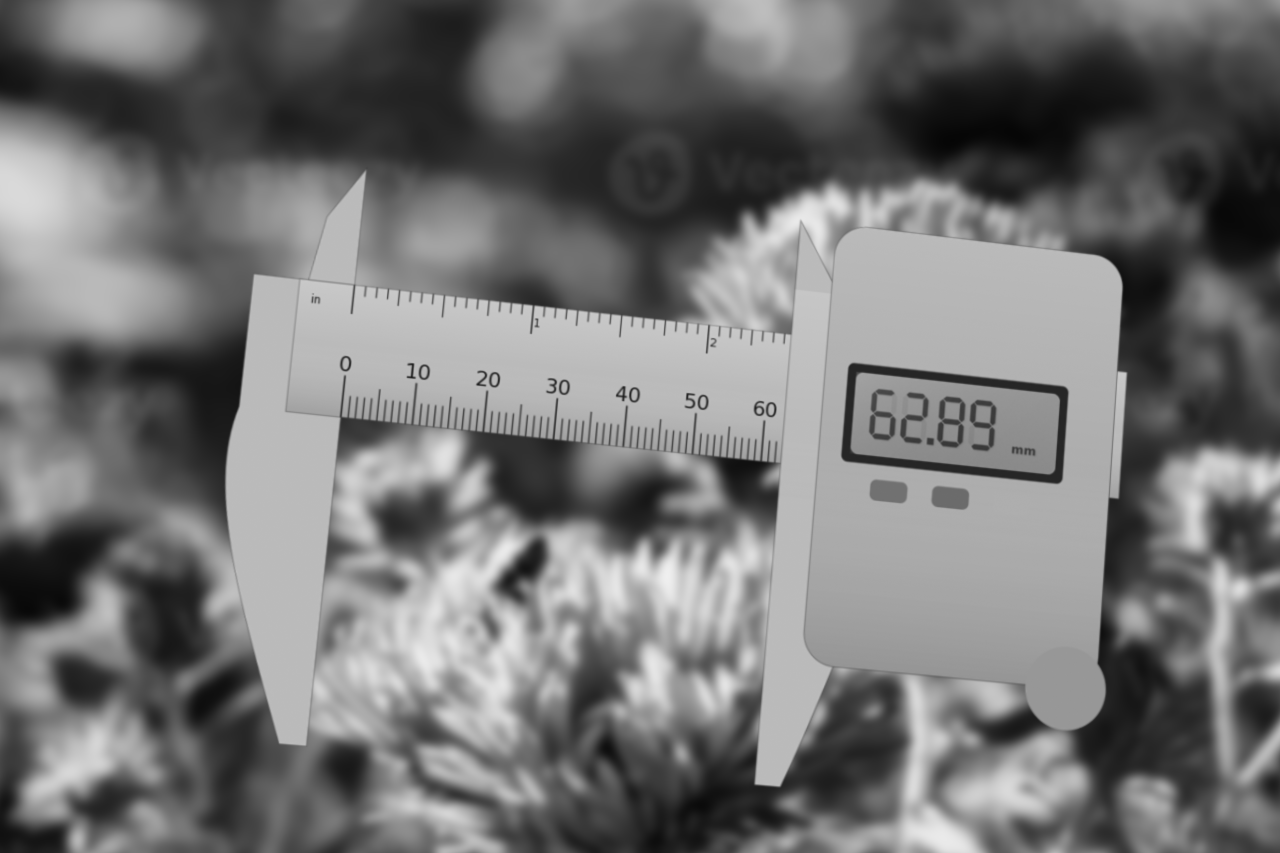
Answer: 62.89 (mm)
